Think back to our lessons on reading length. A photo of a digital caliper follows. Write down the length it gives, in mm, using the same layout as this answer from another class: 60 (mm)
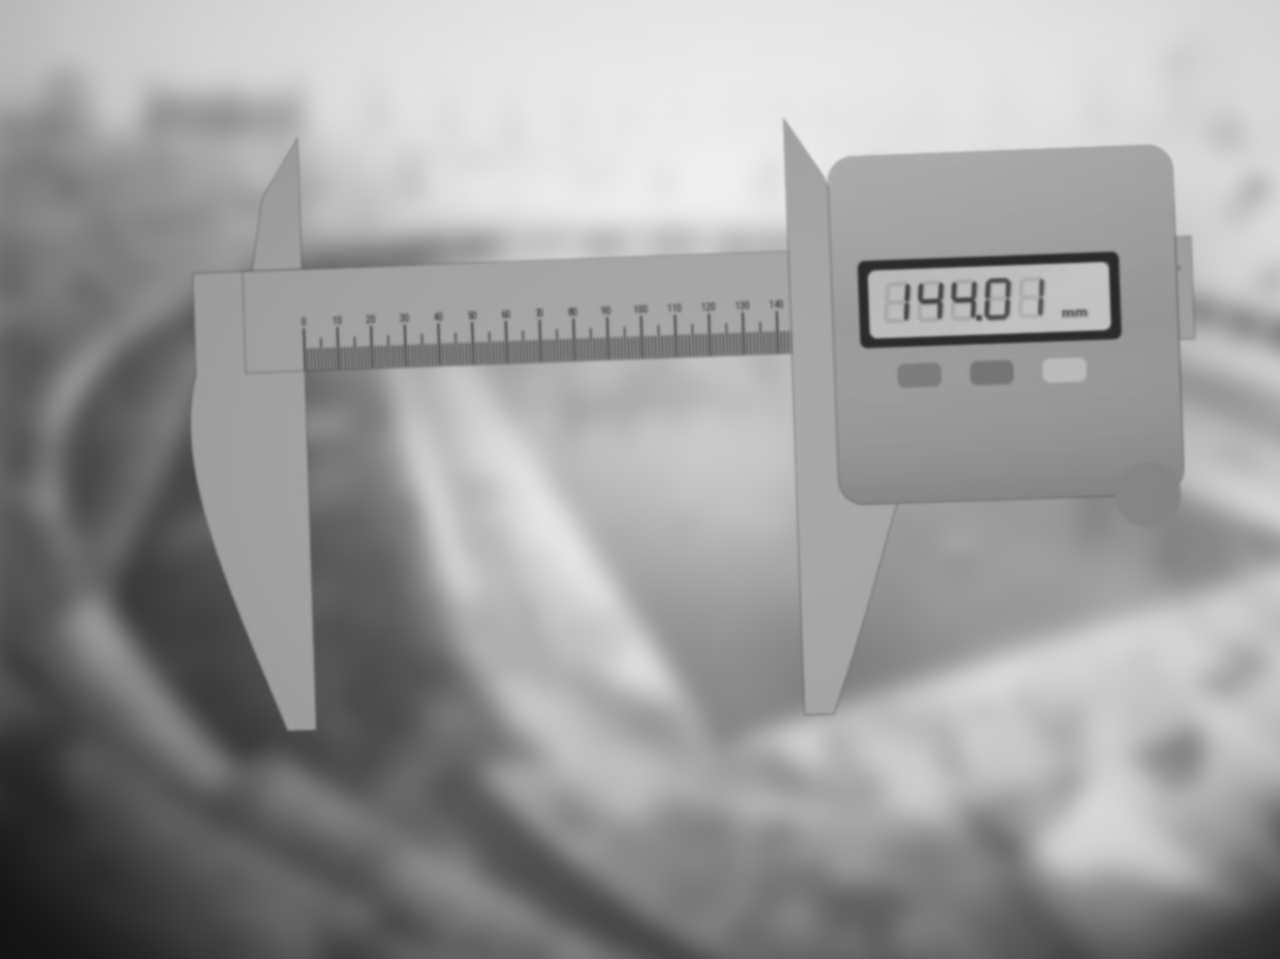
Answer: 144.01 (mm)
